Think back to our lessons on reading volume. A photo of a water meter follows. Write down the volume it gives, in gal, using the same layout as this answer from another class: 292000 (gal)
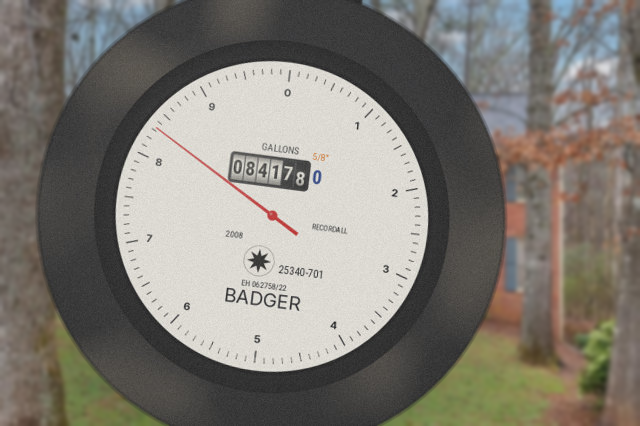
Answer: 841778.3 (gal)
